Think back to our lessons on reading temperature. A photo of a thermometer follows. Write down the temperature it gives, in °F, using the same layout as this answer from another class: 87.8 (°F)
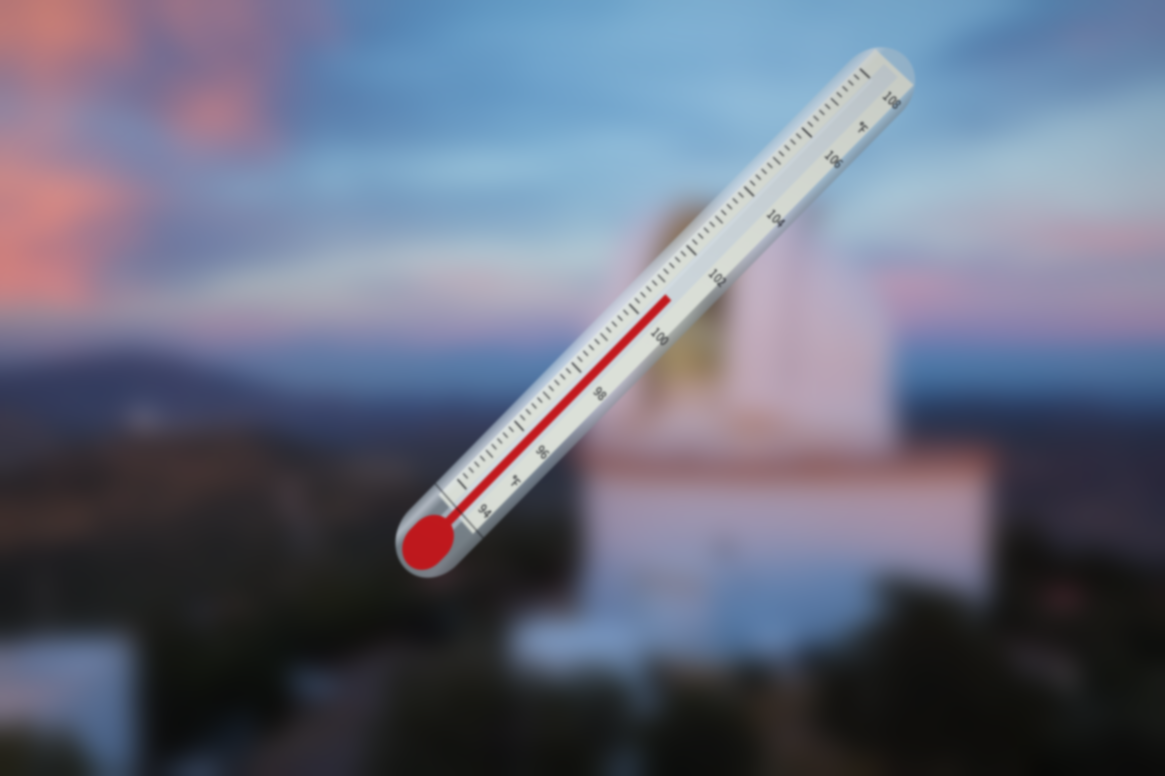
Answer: 100.8 (°F)
